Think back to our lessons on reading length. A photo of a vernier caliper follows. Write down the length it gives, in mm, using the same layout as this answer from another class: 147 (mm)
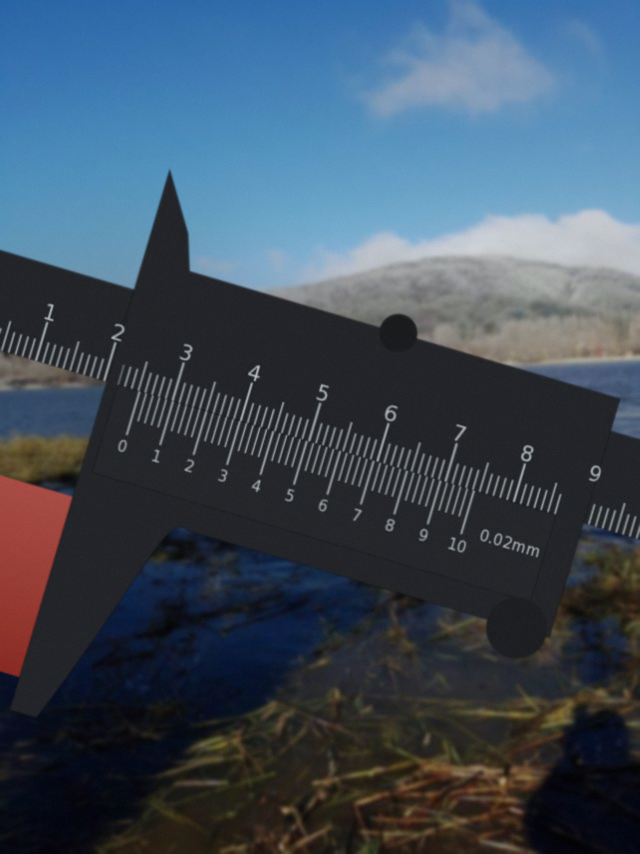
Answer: 25.2 (mm)
